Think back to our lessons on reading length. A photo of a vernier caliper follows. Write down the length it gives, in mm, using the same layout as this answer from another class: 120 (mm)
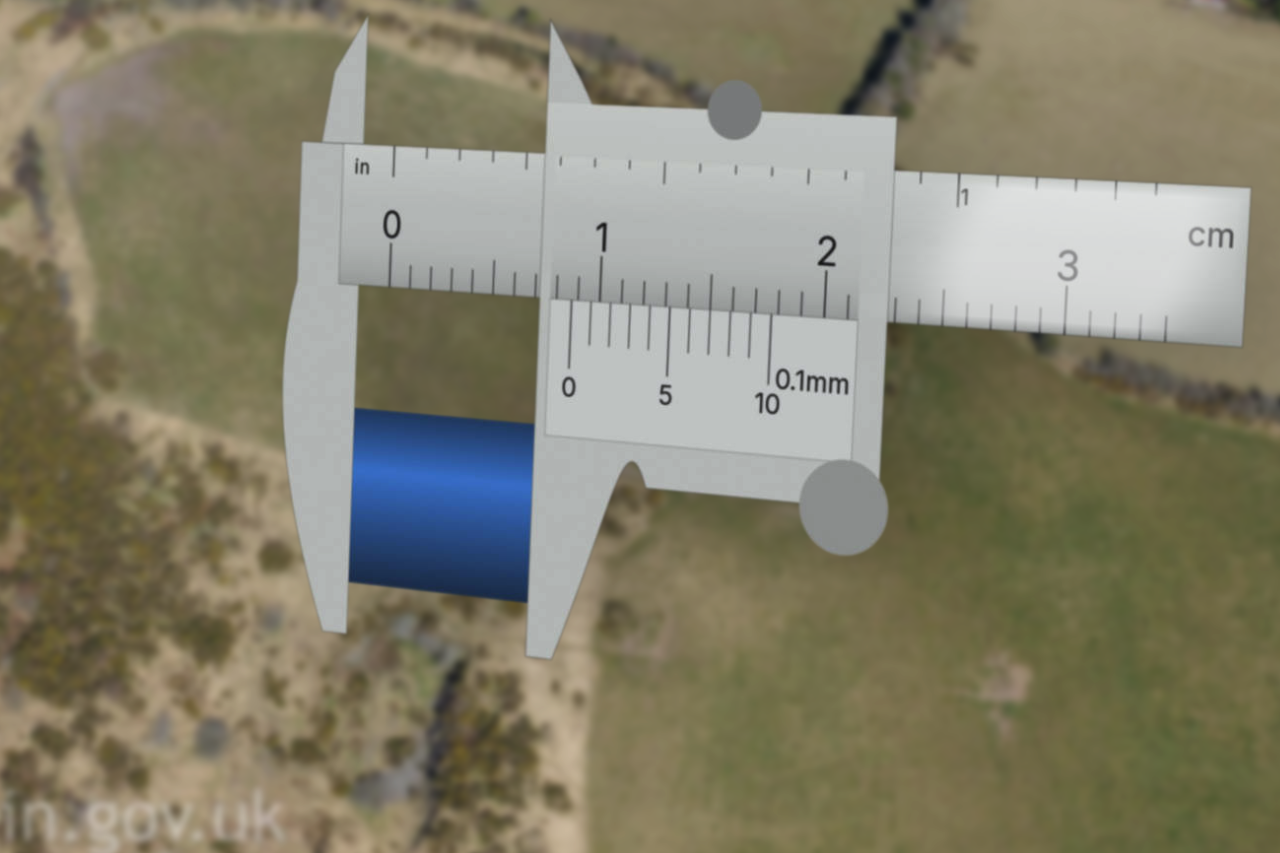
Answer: 8.7 (mm)
